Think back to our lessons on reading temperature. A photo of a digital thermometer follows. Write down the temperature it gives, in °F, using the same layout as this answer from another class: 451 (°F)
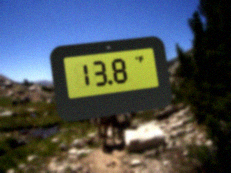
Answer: 13.8 (°F)
